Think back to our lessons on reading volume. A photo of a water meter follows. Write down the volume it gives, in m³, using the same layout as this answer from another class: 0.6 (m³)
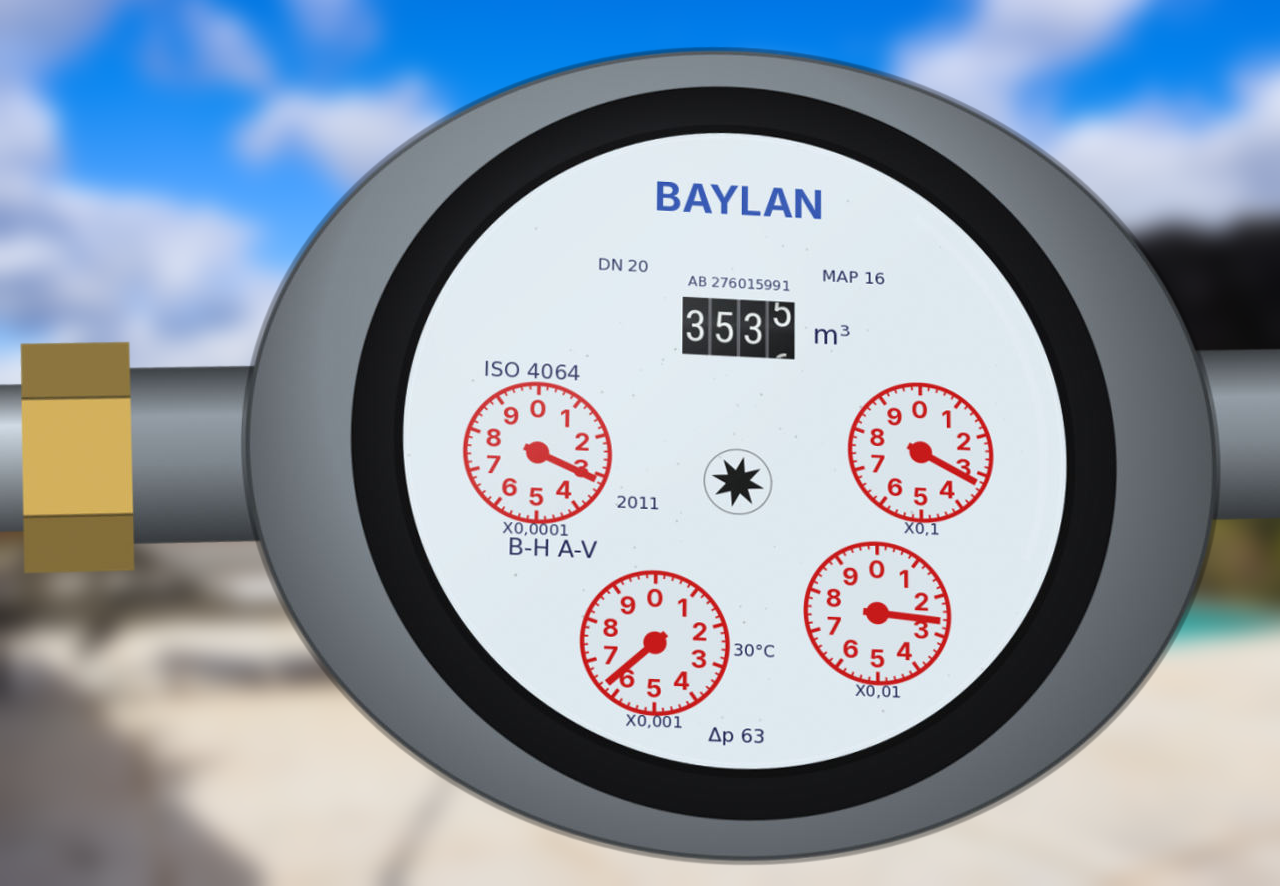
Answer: 3535.3263 (m³)
